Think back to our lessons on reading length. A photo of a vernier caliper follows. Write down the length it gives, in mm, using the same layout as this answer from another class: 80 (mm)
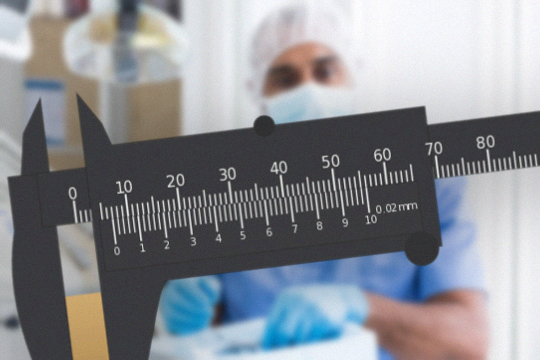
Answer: 7.0 (mm)
